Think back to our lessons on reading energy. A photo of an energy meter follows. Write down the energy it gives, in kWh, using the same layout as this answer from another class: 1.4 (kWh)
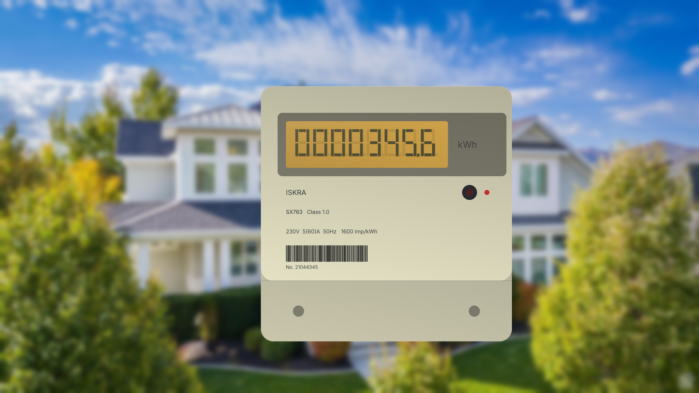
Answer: 345.6 (kWh)
